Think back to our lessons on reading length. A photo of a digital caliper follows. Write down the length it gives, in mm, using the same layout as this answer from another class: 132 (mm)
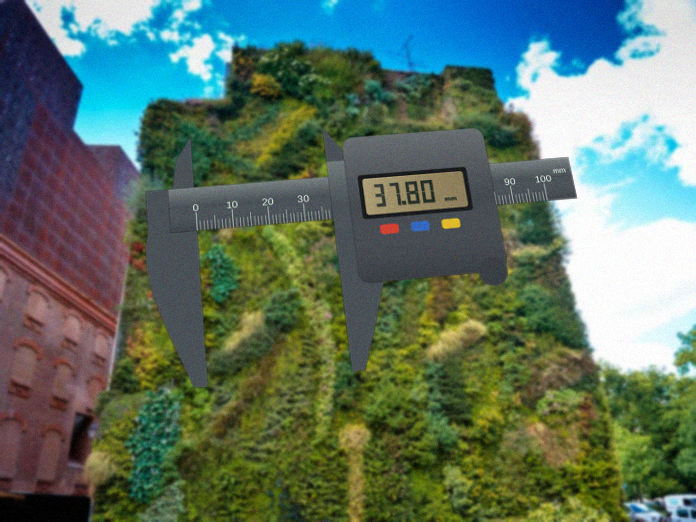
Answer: 37.80 (mm)
